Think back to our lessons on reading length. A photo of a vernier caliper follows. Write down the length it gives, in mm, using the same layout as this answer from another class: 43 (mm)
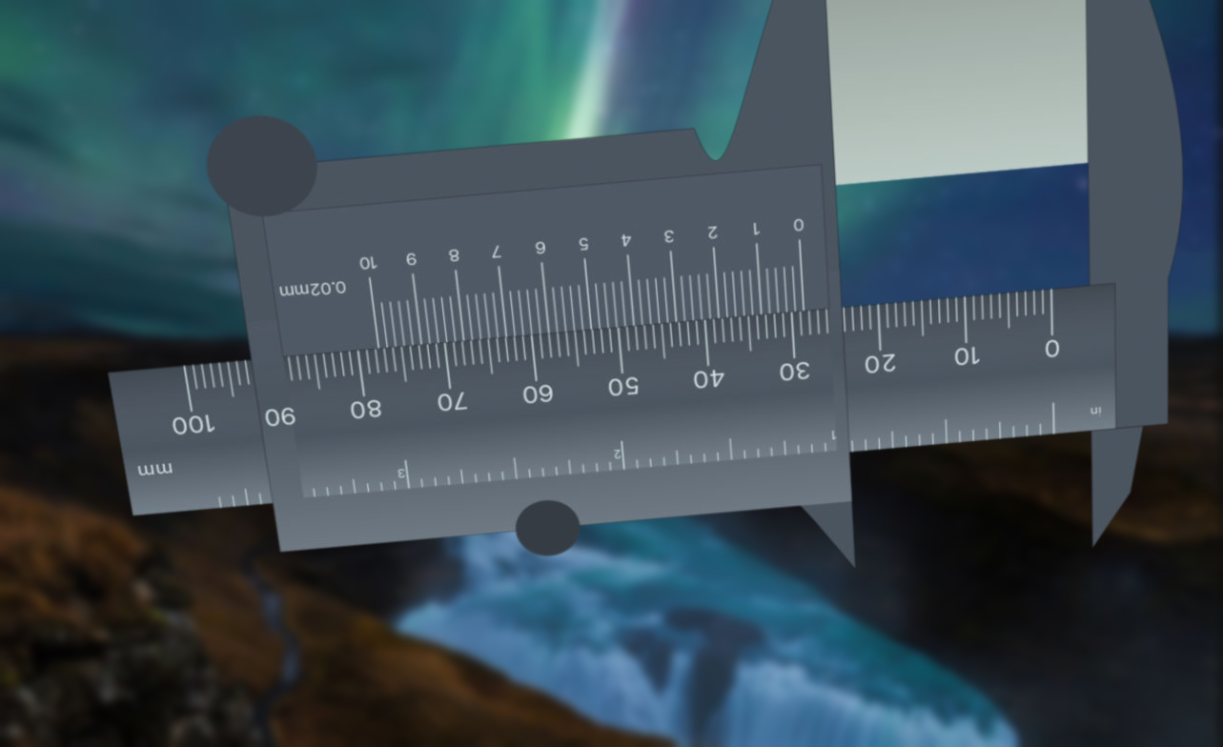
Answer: 28.6 (mm)
